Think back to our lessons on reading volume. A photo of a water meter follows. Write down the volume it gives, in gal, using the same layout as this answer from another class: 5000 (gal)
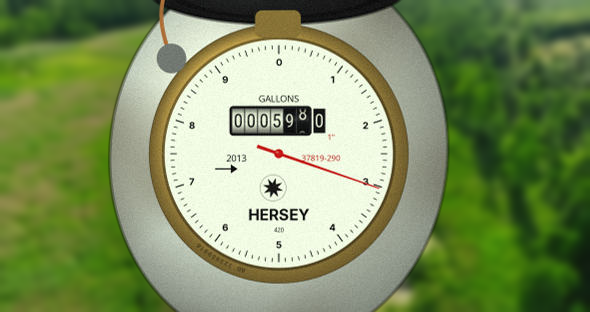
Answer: 5983.0 (gal)
